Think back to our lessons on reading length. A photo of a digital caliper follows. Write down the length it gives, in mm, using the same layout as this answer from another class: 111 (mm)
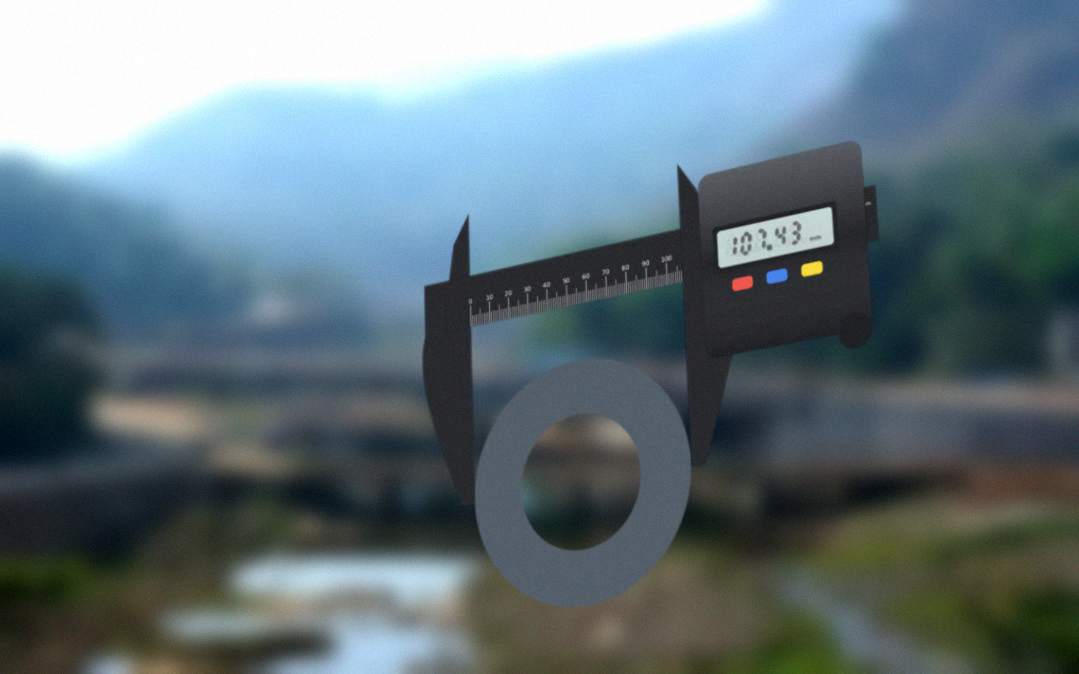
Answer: 107.43 (mm)
